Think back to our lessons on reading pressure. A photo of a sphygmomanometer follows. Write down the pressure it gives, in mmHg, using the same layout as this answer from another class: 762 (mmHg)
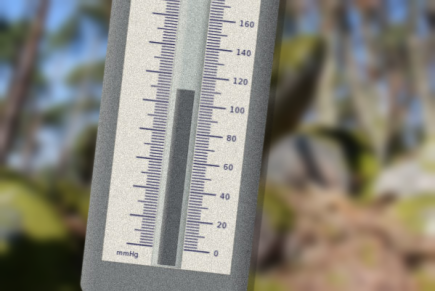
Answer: 110 (mmHg)
